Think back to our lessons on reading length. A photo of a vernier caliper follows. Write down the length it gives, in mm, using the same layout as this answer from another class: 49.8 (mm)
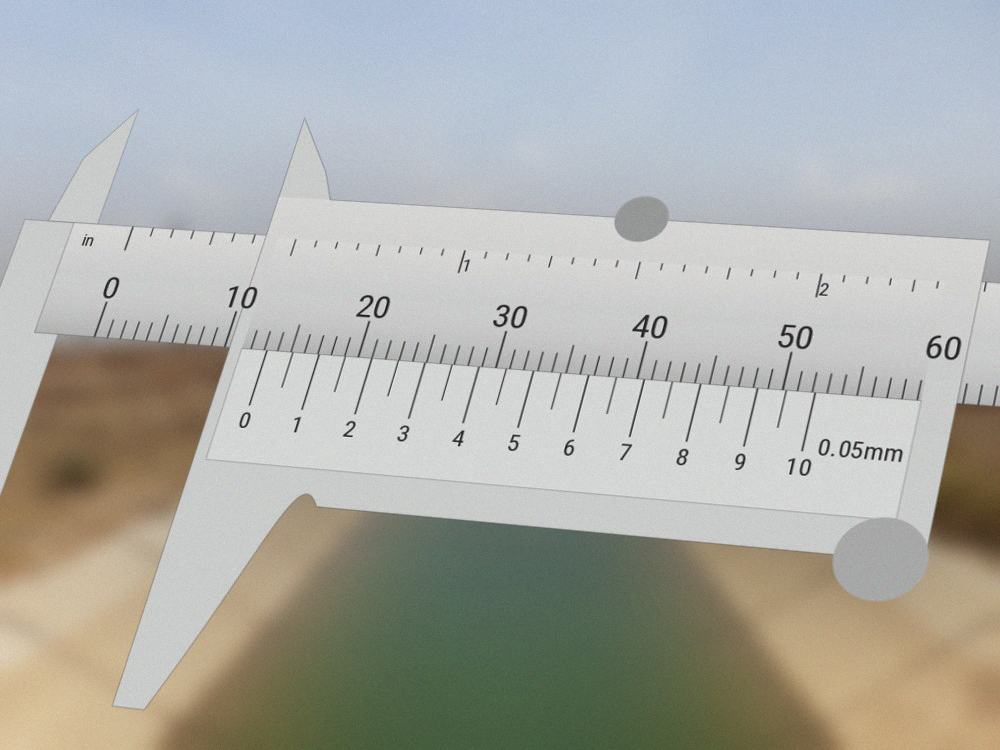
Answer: 13.2 (mm)
